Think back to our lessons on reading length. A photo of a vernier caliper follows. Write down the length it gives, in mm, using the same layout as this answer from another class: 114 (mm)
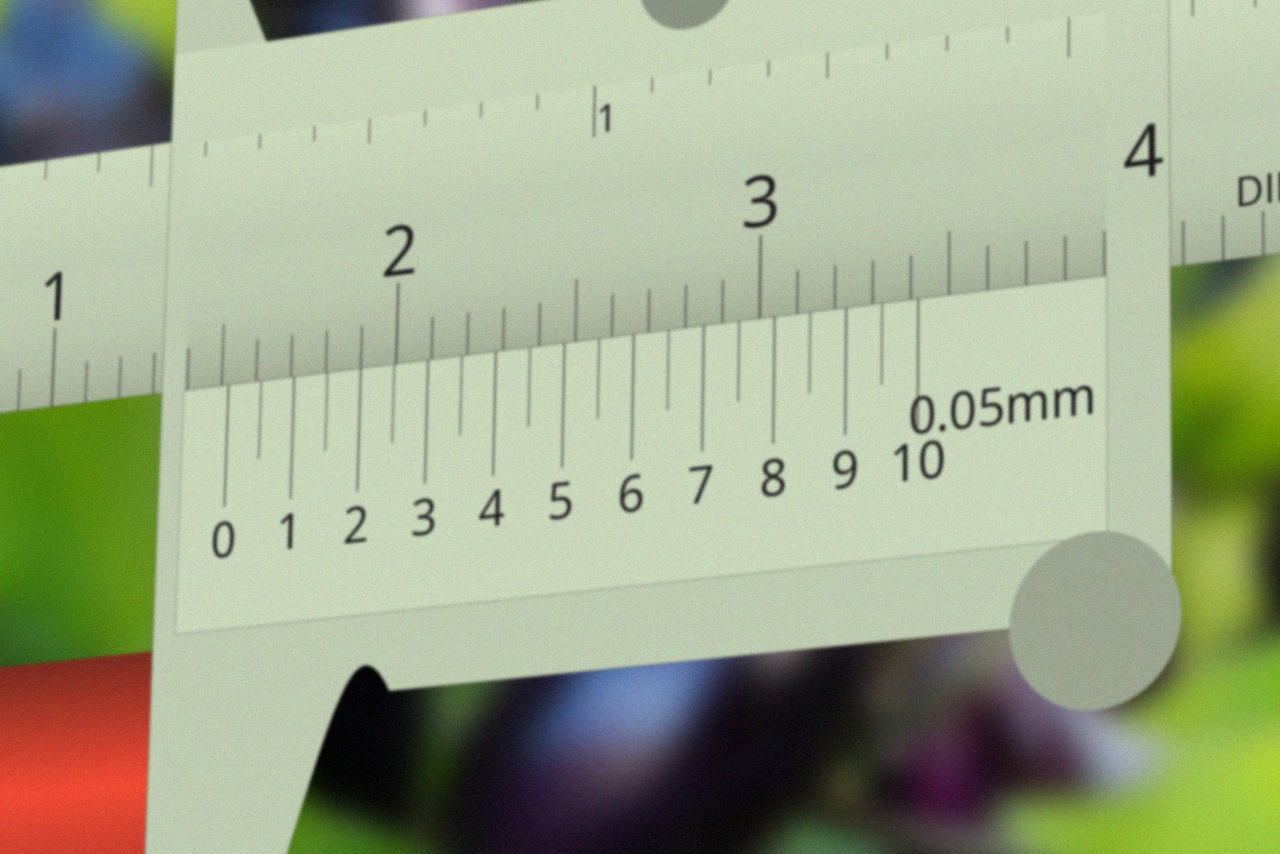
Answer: 15.2 (mm)
